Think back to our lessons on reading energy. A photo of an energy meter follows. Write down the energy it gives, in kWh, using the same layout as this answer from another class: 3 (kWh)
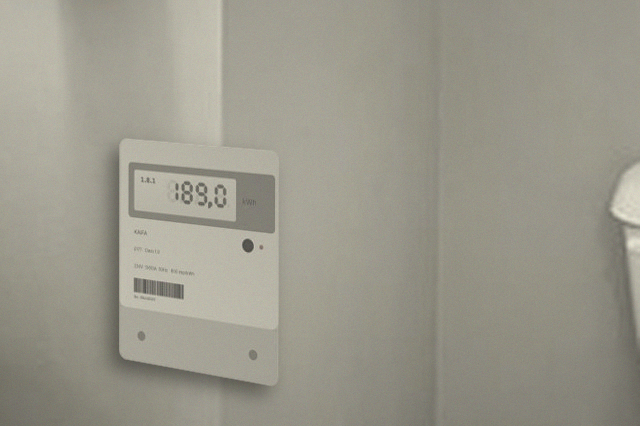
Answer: 189.0 (kWh)
